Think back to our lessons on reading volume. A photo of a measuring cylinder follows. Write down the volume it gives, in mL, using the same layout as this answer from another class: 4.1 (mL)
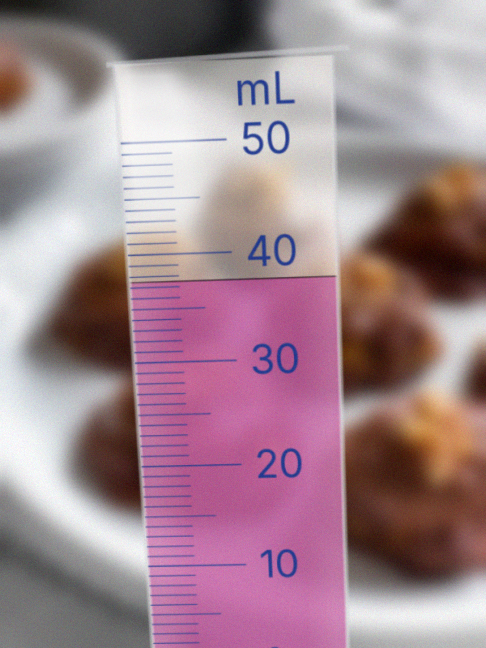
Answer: 37.5 (mL)
